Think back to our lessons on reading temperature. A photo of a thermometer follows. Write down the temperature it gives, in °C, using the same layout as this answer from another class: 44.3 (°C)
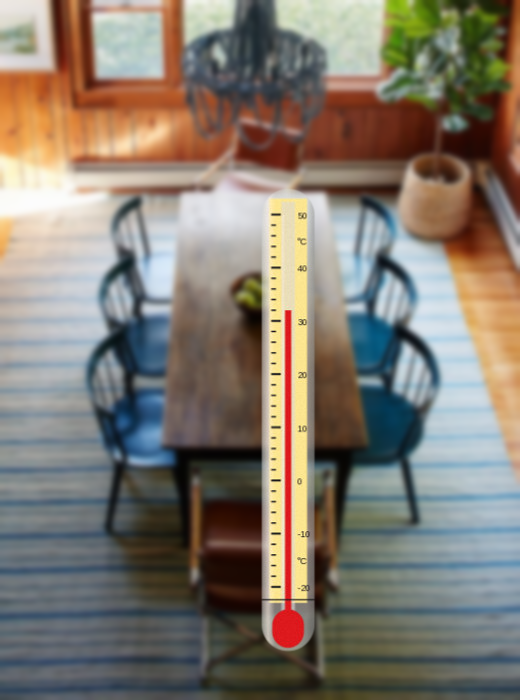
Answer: 32 (°C)
